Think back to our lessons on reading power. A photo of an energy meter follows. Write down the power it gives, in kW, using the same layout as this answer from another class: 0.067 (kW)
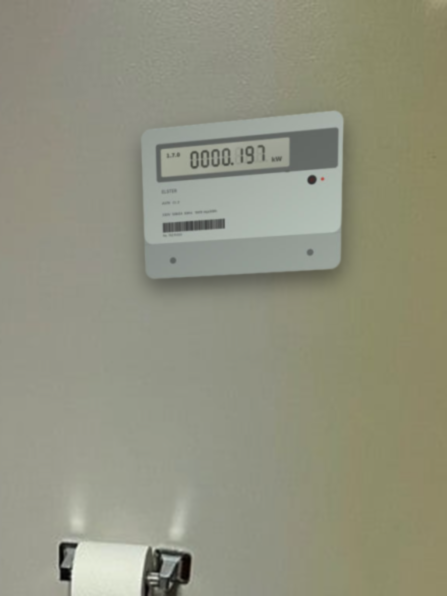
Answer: 0.197 (kW)
